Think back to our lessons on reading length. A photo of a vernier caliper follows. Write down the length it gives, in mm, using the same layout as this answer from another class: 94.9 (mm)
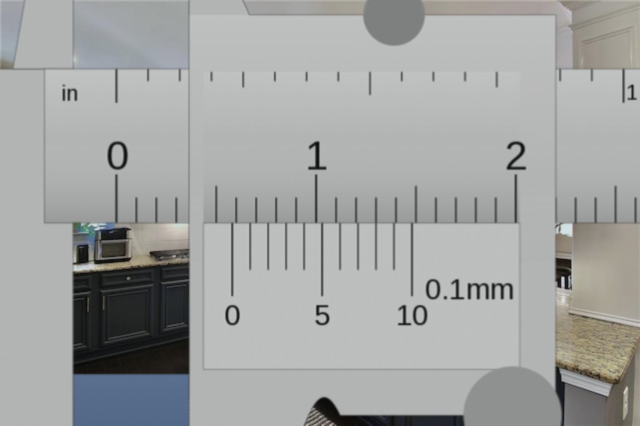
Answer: 5.8 (mm)
